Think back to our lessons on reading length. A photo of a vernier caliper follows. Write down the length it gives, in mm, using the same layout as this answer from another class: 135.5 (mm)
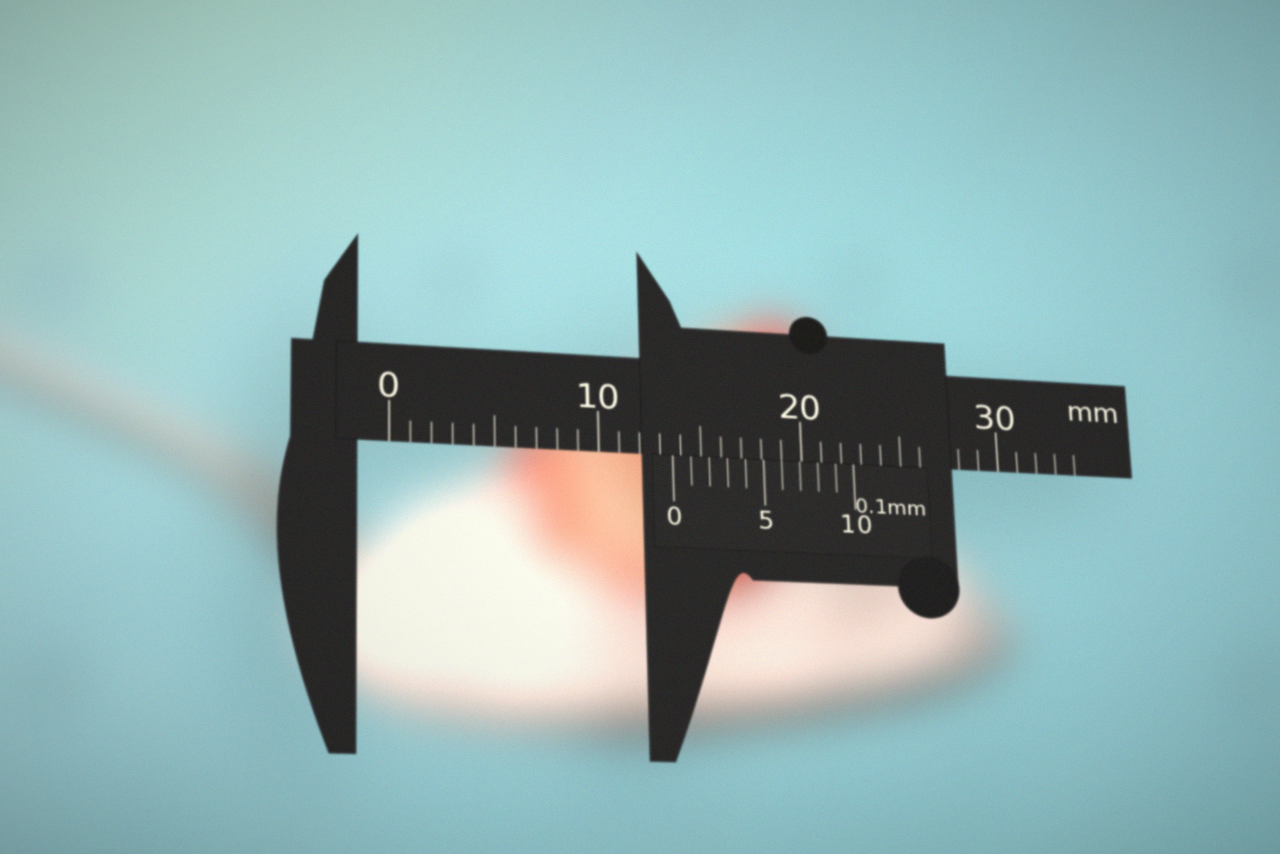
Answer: 13.6 (mm)
